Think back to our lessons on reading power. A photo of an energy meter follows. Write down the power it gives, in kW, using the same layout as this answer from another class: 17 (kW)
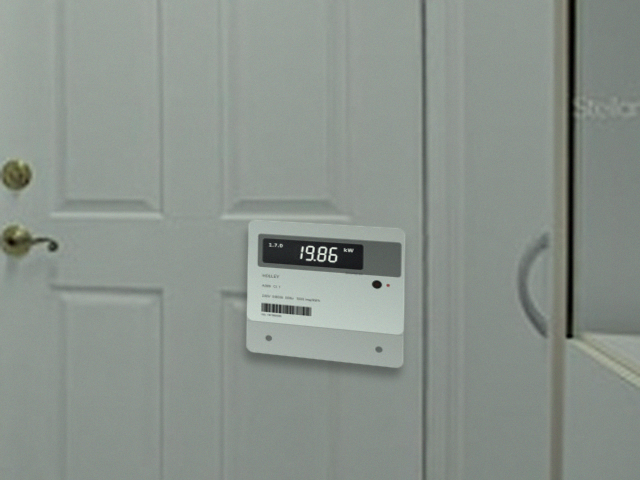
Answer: 19.86 (kW)
